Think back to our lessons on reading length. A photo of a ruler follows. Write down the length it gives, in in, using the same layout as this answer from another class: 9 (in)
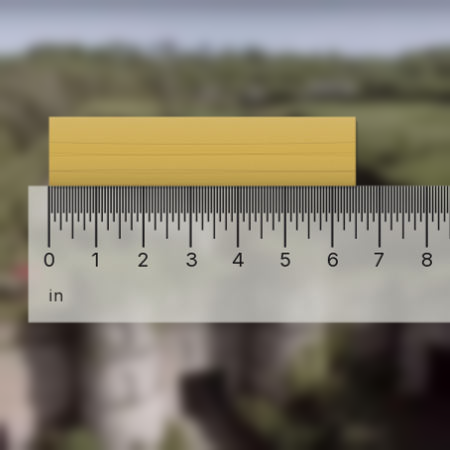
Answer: 6.5 (in)
